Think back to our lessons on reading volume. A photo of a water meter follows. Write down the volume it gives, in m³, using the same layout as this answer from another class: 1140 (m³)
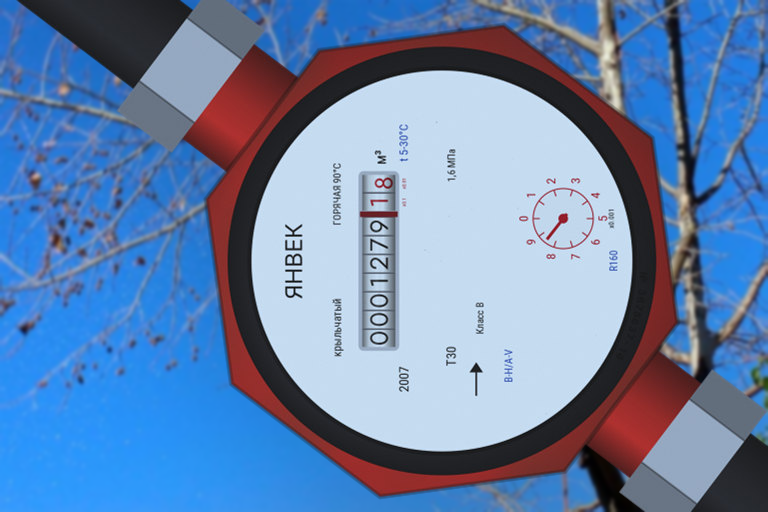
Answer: 1279.178 (m³)
